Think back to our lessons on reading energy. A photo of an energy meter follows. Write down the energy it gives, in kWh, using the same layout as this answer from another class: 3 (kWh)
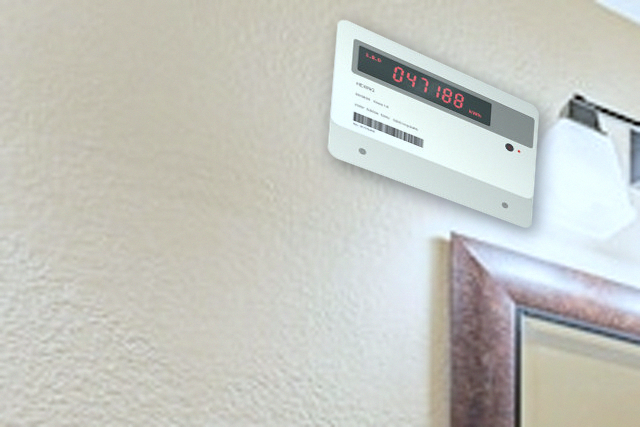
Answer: 47188 (kWh)
